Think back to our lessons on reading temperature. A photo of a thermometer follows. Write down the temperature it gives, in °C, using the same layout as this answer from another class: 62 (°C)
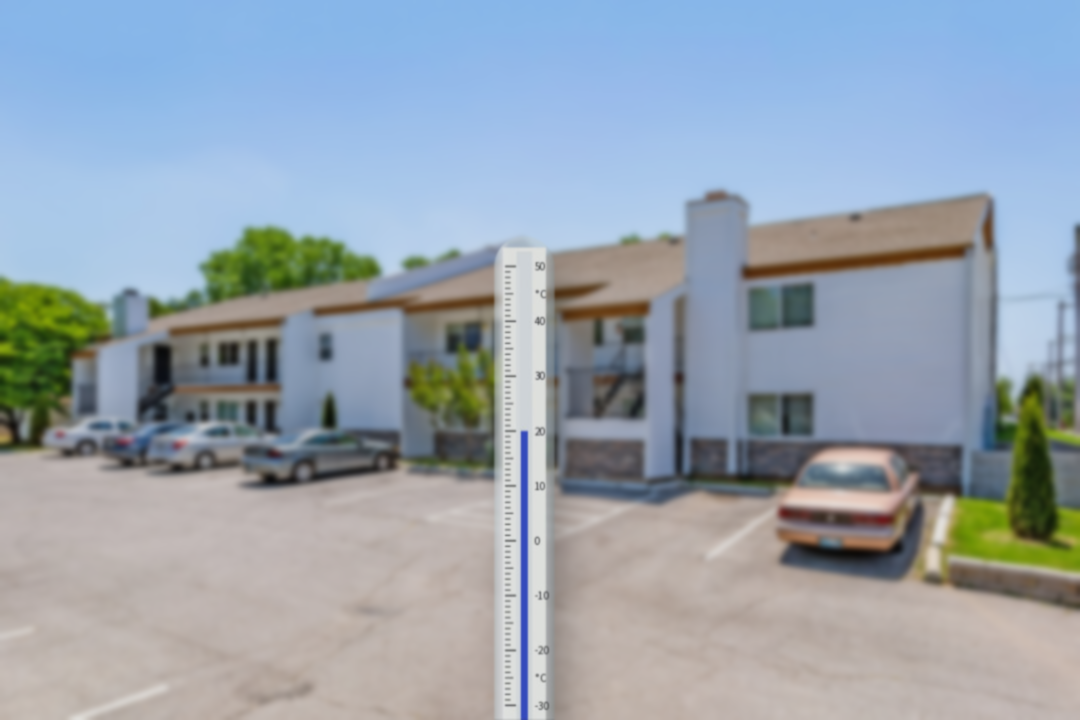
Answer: 20 (°C)
